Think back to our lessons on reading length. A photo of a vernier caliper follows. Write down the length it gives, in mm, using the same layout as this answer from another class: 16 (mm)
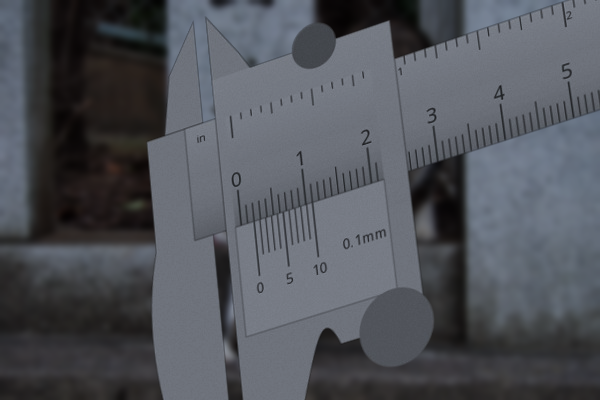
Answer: 2.0 (mm)
